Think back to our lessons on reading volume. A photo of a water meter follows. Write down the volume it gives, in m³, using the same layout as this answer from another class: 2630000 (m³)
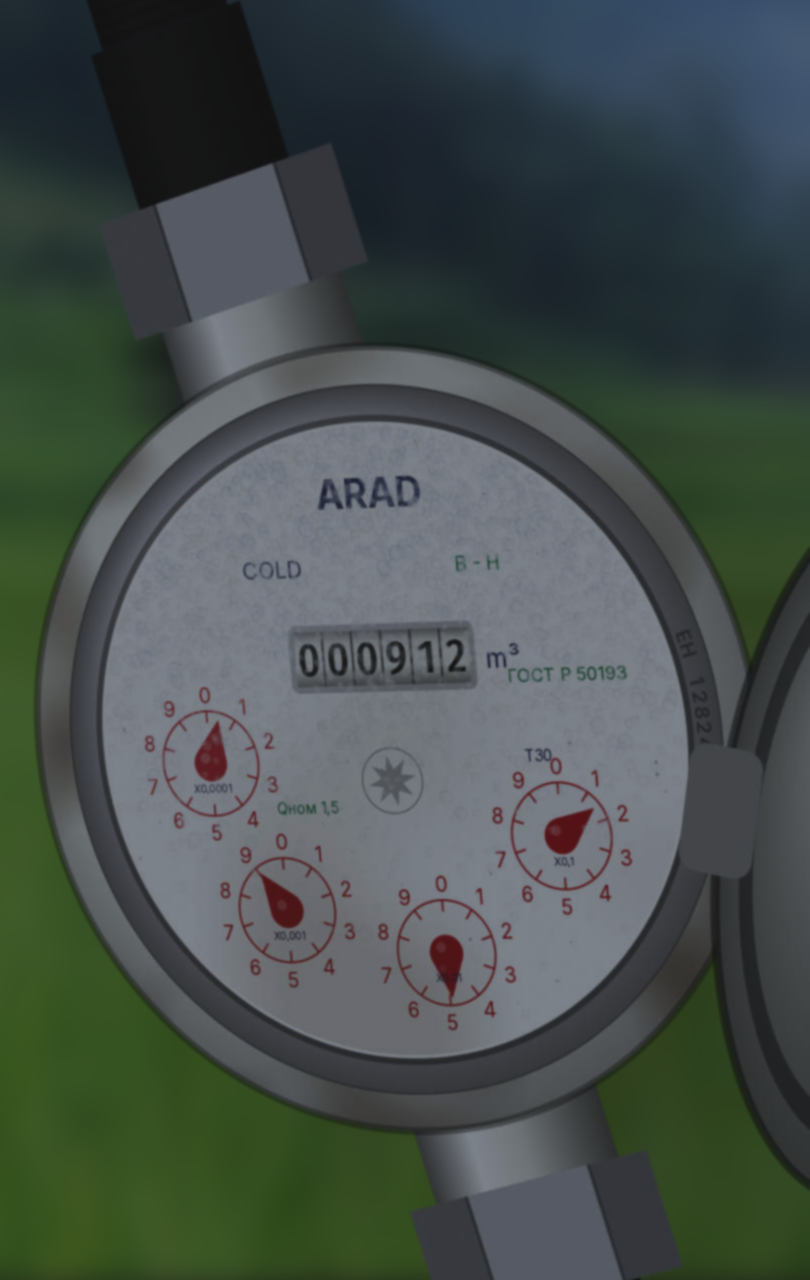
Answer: 912.1490 (m³)
